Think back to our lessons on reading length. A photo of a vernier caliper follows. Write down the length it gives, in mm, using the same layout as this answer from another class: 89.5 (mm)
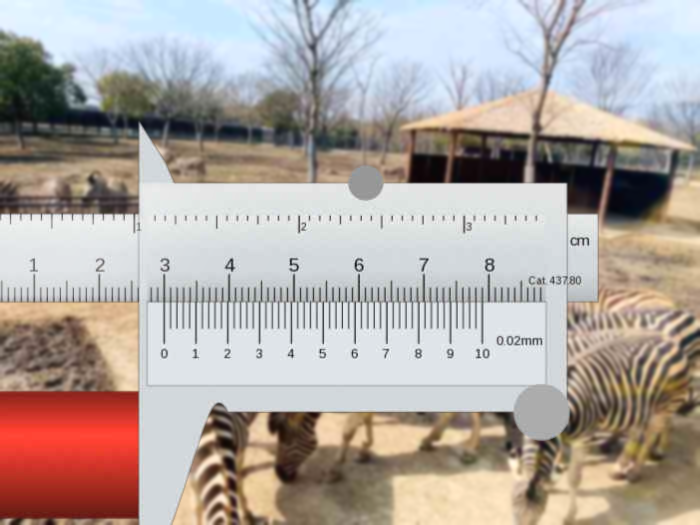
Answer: 30.0 (mm)
